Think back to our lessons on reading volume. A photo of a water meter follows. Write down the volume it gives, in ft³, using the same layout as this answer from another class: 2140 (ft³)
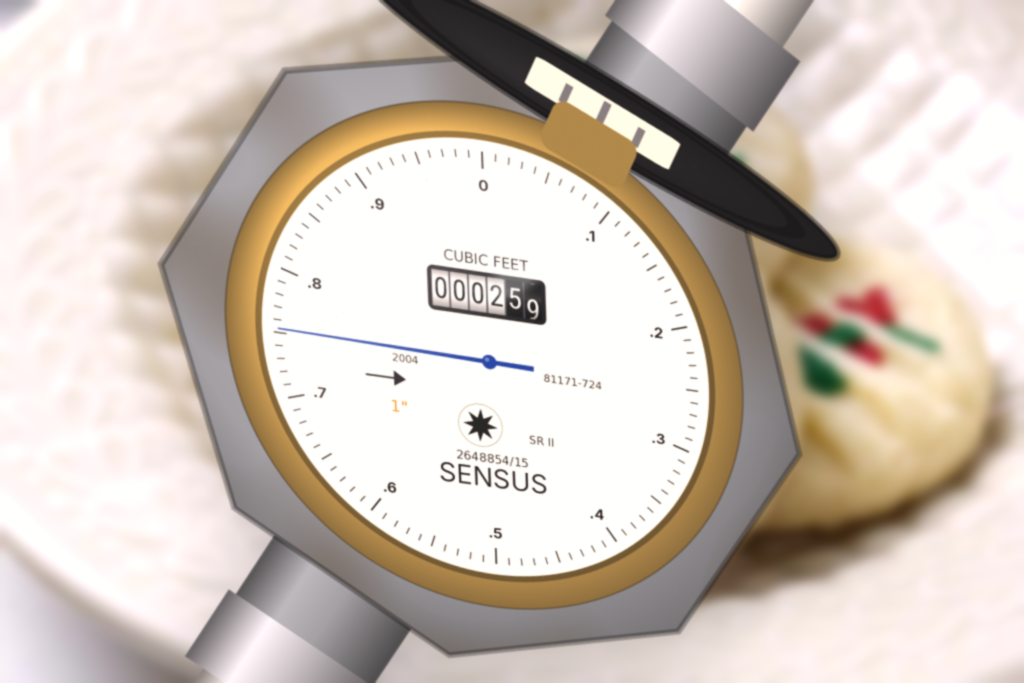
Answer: 258.75 (ft³)
